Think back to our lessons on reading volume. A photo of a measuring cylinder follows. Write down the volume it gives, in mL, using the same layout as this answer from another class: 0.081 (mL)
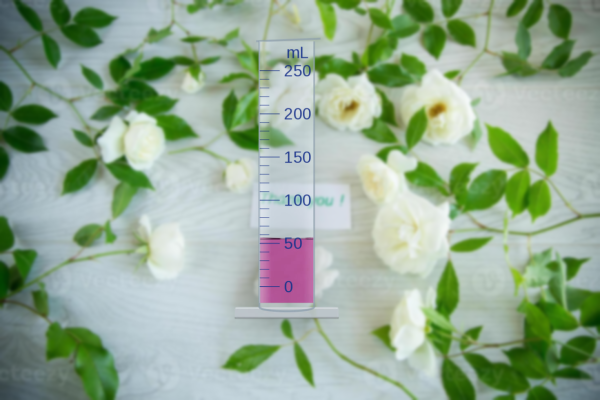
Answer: 55 (mL)
